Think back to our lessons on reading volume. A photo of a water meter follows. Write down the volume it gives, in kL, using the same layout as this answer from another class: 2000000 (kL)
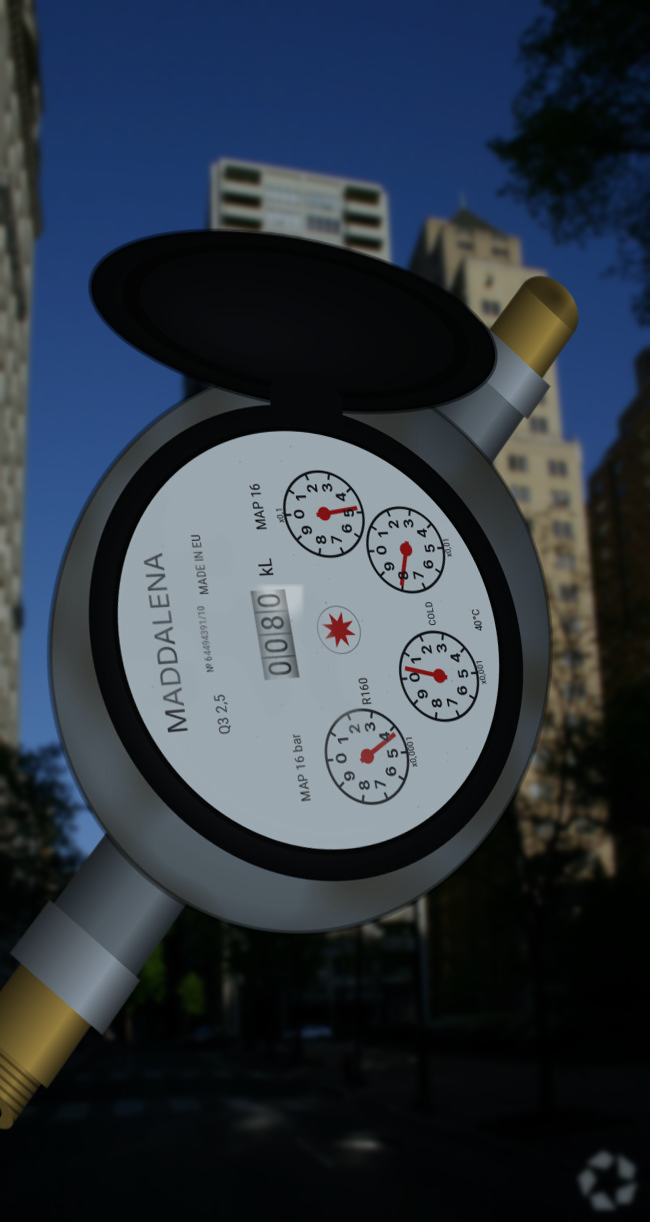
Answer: 80.4804 (kL)
